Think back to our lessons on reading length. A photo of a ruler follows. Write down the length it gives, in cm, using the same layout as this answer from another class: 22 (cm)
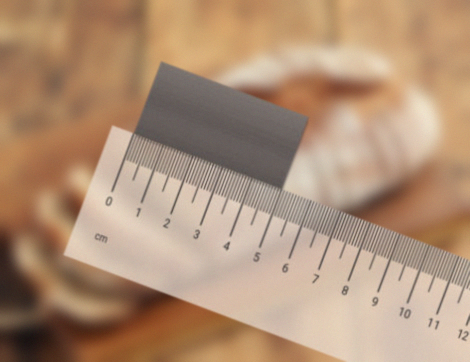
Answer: 5 (cm)
